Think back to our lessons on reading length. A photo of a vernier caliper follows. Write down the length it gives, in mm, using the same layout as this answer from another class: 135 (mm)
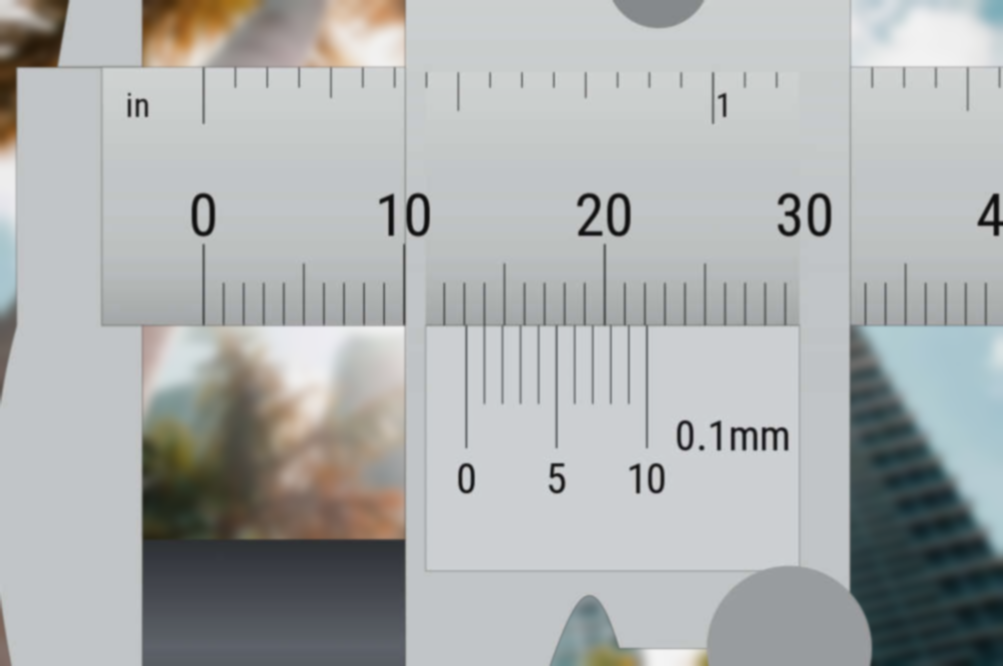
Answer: 13.1 (mm)
